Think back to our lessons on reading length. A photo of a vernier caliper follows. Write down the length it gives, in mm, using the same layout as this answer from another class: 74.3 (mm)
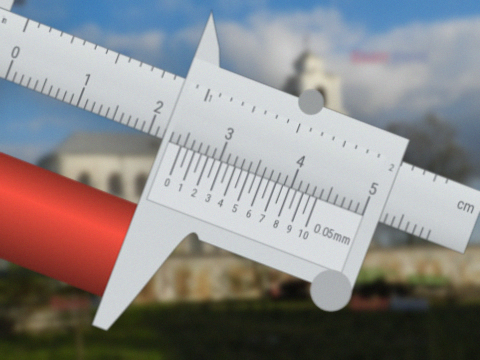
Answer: 24.6 (mm)
